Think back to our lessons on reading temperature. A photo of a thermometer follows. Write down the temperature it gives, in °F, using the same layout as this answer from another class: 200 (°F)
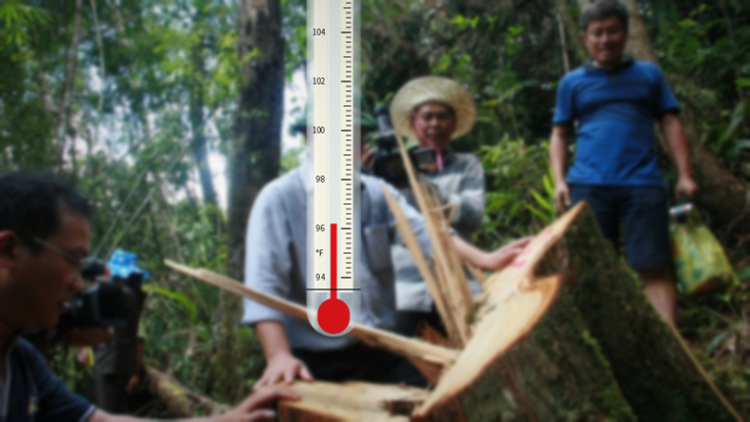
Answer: 96.2 (°F)
